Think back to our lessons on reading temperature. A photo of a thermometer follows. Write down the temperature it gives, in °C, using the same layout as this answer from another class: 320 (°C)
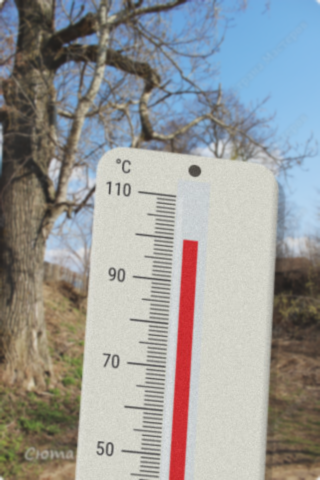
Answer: 100 (°C)
